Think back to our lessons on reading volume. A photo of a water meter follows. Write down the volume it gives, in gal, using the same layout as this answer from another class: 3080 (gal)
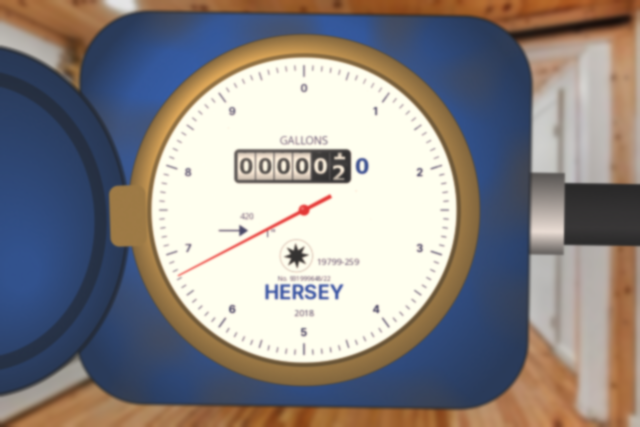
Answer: 16.7 (gal)
